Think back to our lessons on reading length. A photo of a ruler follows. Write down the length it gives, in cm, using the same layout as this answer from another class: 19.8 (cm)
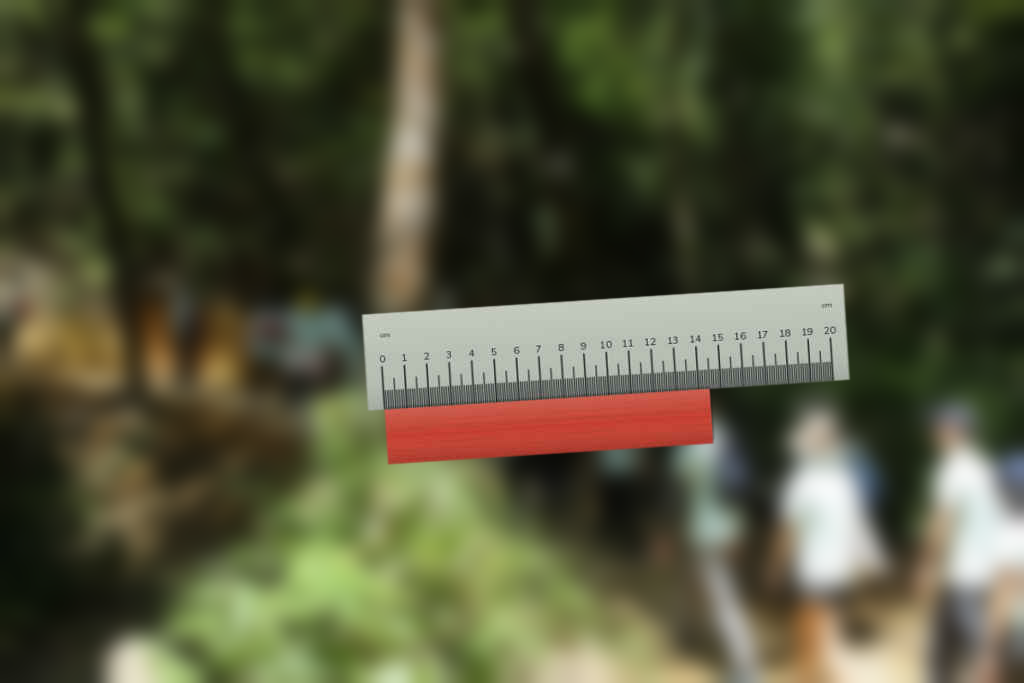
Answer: 14.5 (cm)
